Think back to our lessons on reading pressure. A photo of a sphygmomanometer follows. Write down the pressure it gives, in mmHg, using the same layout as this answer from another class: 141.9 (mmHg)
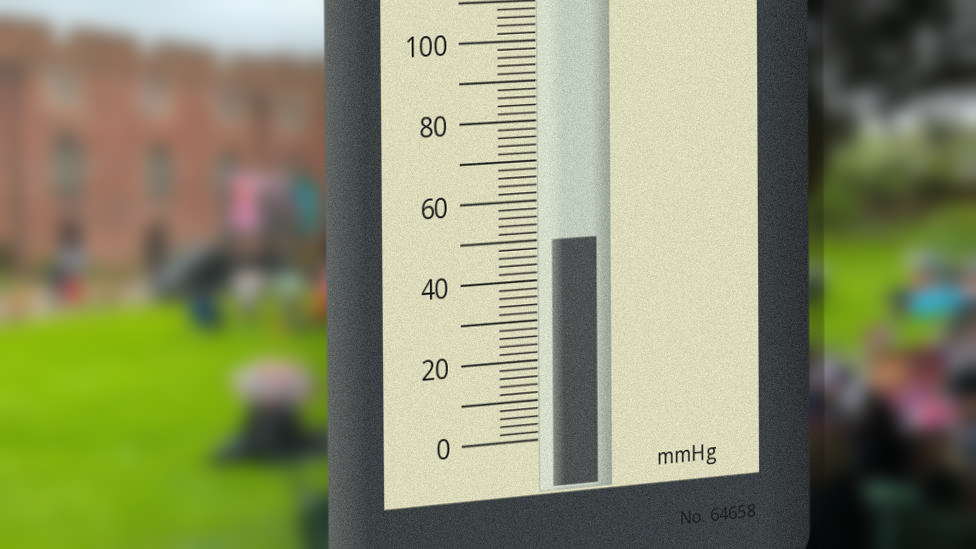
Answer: 50 (mmHg)
